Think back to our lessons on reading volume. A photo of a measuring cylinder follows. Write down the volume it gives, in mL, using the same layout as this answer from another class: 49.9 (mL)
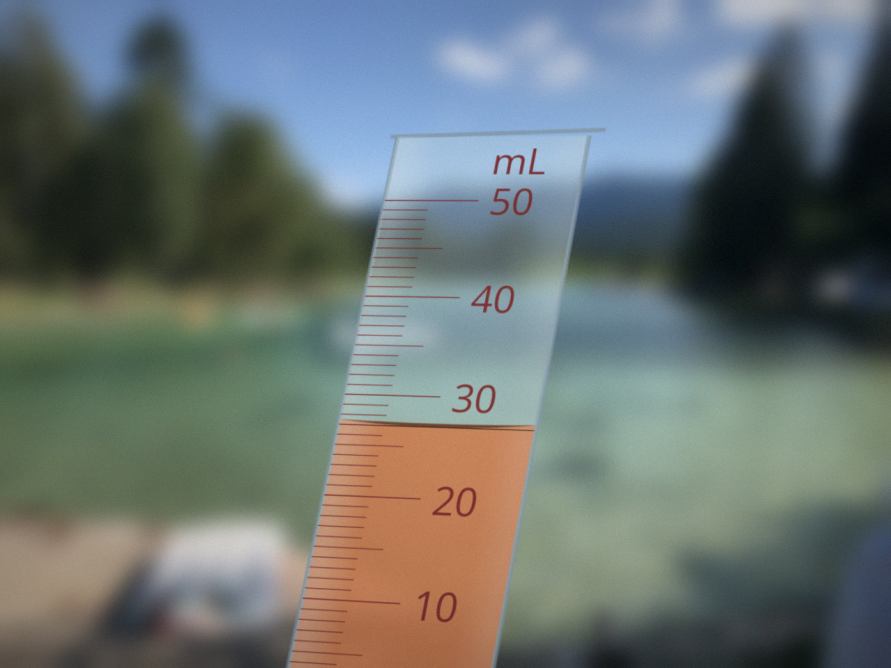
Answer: 27 (mL)
